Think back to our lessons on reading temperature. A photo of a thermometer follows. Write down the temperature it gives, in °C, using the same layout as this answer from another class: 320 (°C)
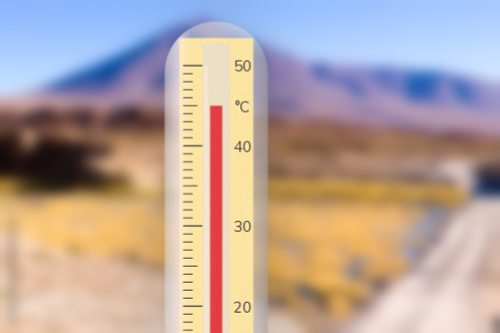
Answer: 45 (°C)
